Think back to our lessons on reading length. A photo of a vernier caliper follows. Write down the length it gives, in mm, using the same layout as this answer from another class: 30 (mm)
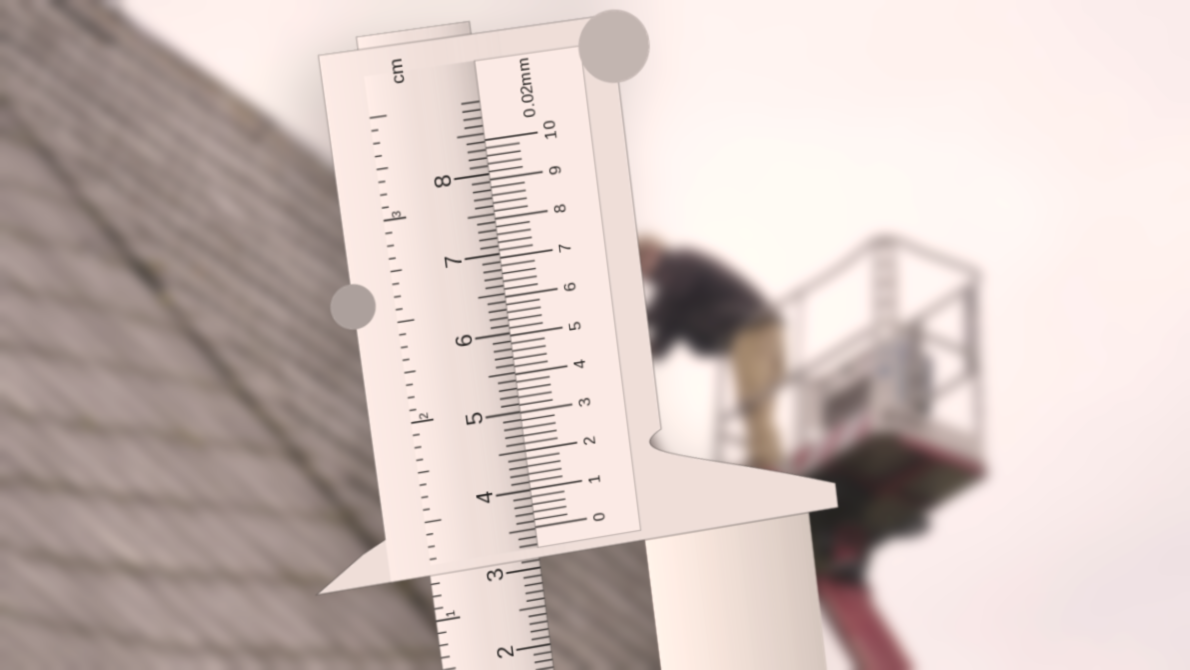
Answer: 35.2 (mm)
